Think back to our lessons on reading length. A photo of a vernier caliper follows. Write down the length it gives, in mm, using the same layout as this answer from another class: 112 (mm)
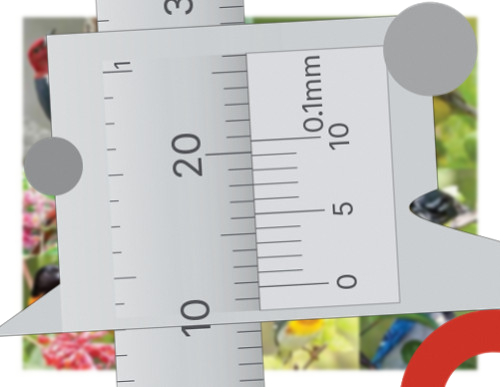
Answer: 11.7 (mm)
